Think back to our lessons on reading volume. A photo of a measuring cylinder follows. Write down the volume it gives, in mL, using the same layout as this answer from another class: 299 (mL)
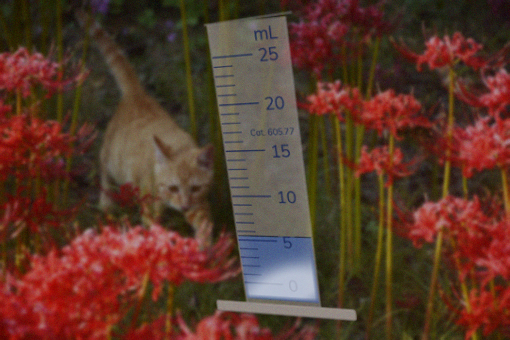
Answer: 5.5 (mL)
